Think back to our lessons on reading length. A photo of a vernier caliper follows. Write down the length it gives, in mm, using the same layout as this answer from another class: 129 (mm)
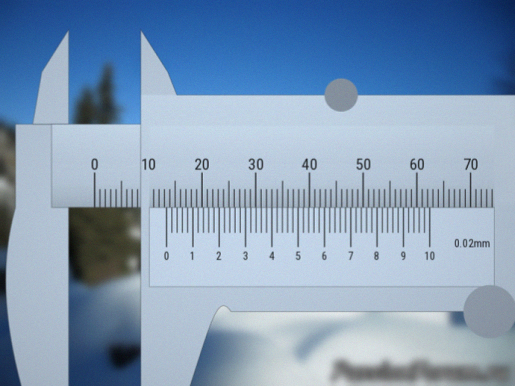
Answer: 13.4 (mm)
